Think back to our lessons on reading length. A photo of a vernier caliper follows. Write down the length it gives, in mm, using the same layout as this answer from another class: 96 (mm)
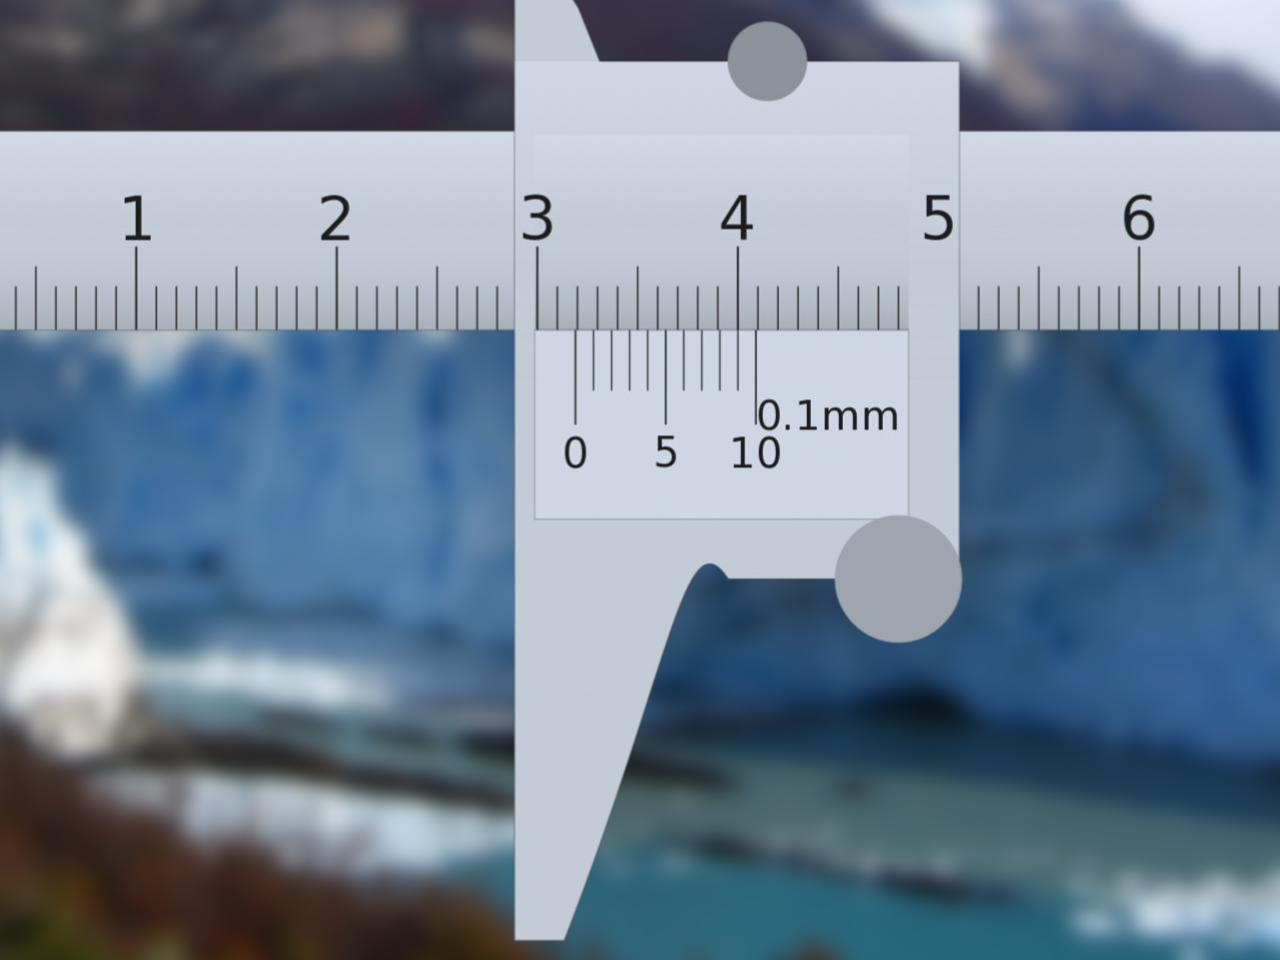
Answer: 31.9 (mm)
